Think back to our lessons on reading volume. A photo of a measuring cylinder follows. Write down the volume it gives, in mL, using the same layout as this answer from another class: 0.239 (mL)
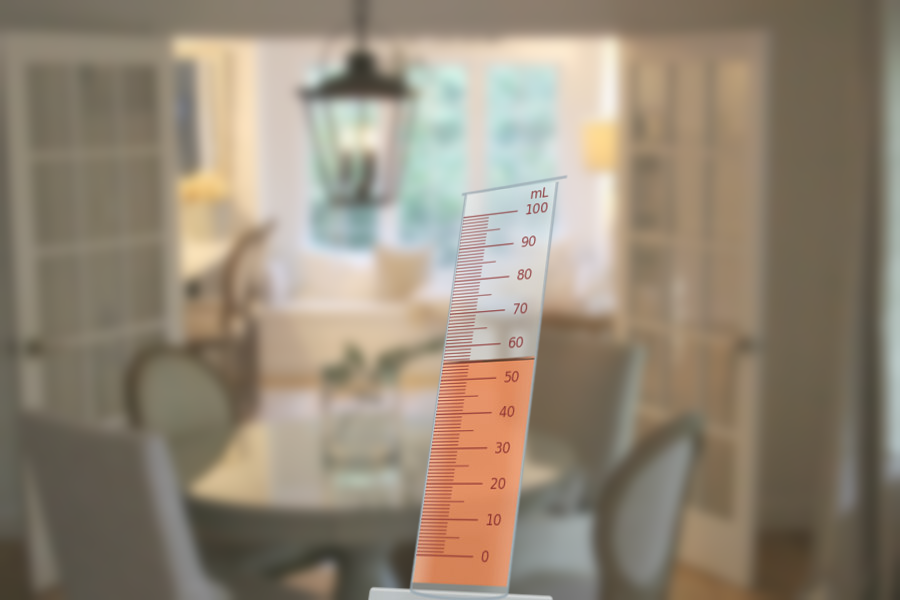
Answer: 55 (mL)
